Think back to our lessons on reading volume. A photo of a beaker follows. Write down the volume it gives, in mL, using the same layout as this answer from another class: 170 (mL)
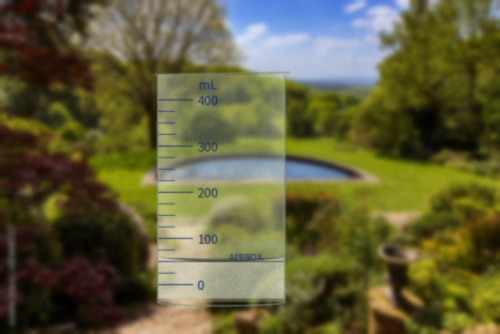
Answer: 50 (mL)
